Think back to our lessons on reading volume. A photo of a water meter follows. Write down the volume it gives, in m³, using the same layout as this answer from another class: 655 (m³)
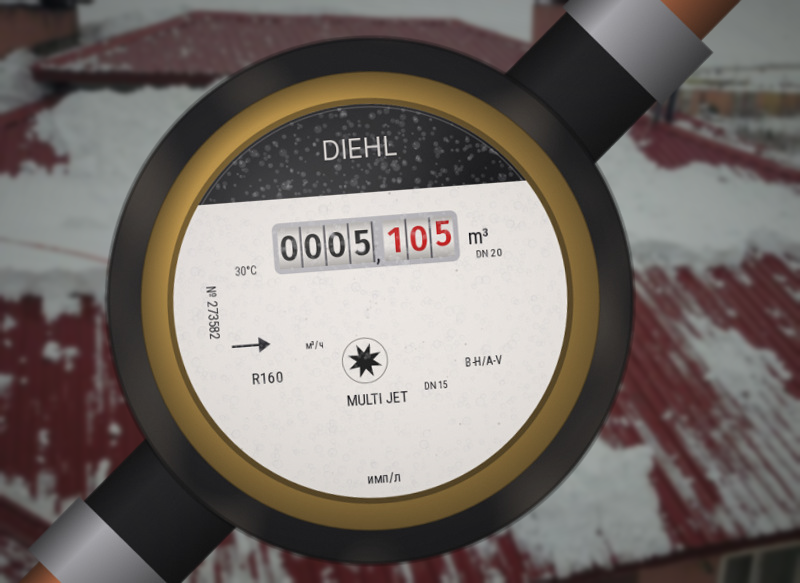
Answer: 5.105 (m³)
